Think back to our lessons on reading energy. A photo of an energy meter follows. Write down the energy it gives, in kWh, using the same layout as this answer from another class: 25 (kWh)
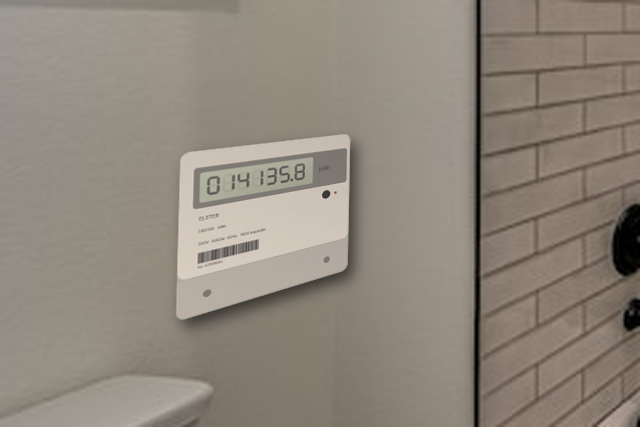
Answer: 14135.8 (kWh)
